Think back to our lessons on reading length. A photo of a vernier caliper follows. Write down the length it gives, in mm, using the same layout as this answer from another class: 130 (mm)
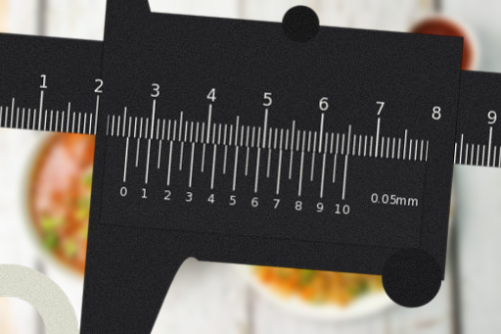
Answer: 25.8 (mm)
